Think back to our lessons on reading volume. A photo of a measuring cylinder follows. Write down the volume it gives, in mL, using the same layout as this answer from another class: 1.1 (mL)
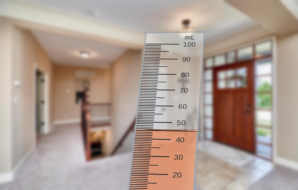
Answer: 45 (mL)
